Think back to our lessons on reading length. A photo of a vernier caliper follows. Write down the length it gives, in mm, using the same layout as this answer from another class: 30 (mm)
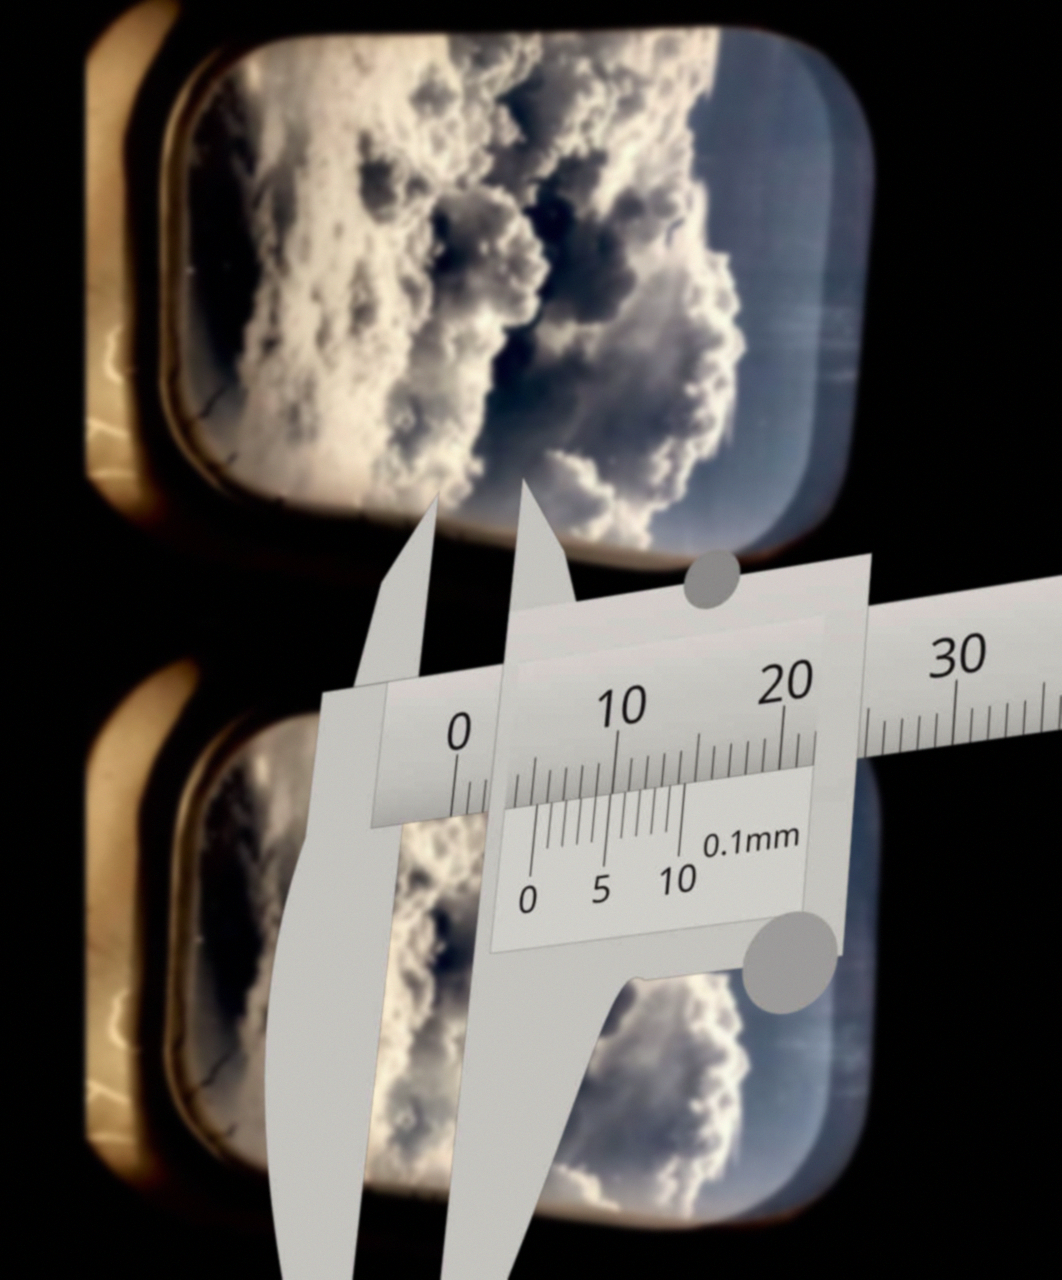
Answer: 5.4 (mm)
